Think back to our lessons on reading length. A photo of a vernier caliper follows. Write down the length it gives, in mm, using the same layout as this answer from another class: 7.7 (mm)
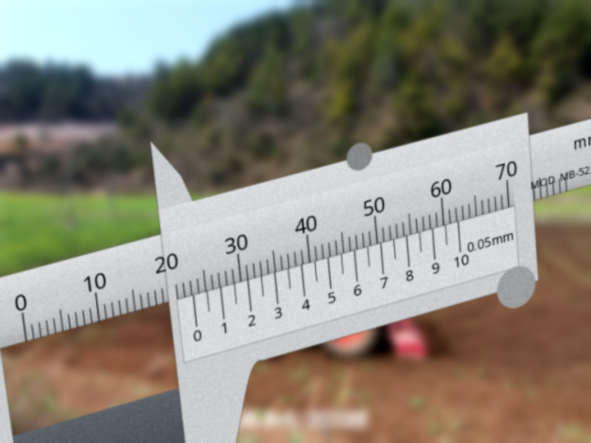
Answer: 23.2 (mm)
